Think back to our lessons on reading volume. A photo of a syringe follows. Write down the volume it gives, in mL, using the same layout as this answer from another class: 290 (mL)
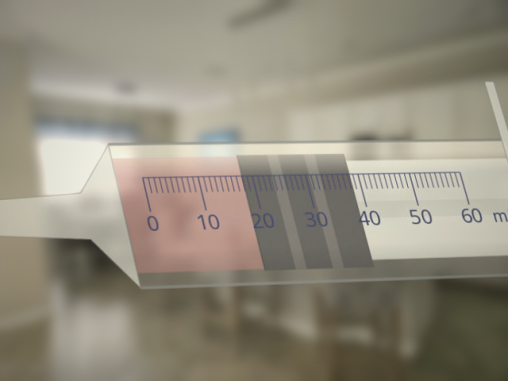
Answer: 18 (mL)
